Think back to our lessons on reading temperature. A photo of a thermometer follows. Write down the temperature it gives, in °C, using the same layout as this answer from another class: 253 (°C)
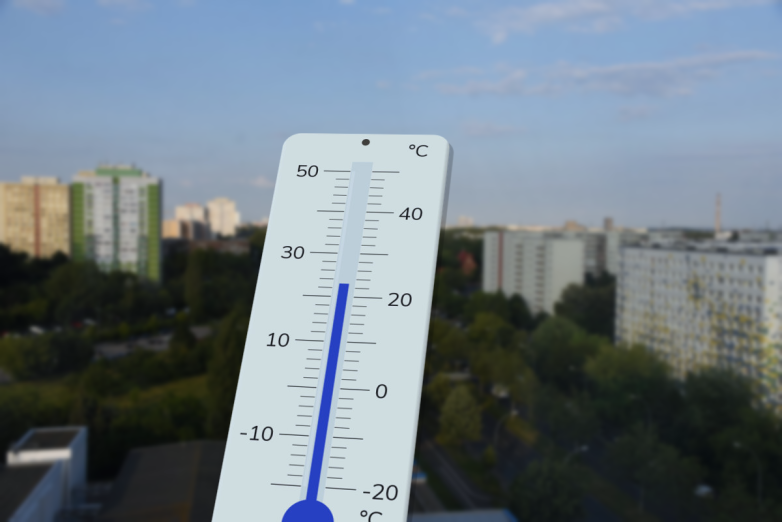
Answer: 23 (°C)
